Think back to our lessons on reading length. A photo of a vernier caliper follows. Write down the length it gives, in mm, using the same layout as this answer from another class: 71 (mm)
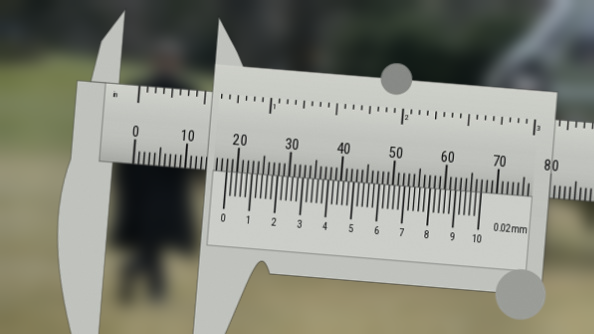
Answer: 18.0 (mm)
